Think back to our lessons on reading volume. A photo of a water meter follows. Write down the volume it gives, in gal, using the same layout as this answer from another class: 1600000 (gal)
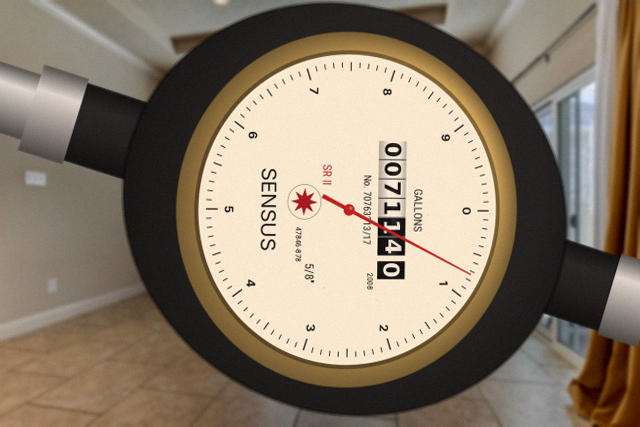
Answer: 71140.7 (gal)
